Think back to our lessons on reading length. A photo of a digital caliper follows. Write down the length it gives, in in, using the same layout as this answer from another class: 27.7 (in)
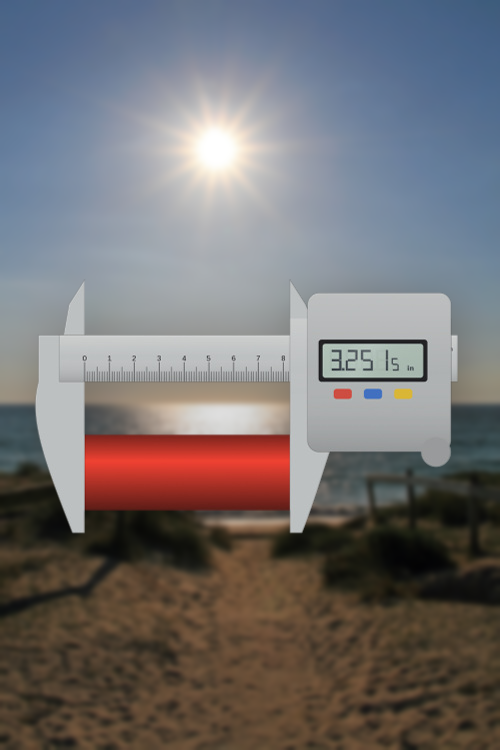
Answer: 3.2515 (in)
